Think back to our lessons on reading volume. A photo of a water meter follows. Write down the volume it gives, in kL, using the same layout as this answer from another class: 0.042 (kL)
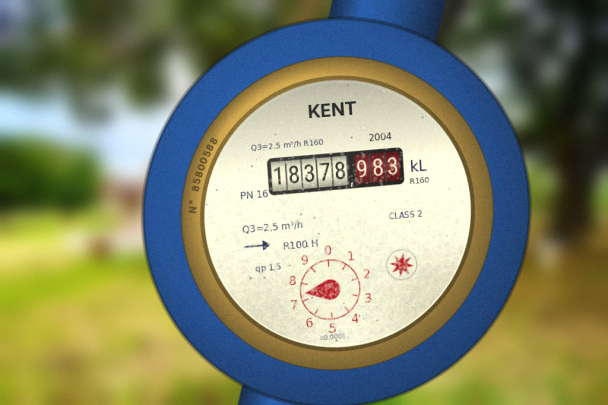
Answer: 18378.9837 (kL)
